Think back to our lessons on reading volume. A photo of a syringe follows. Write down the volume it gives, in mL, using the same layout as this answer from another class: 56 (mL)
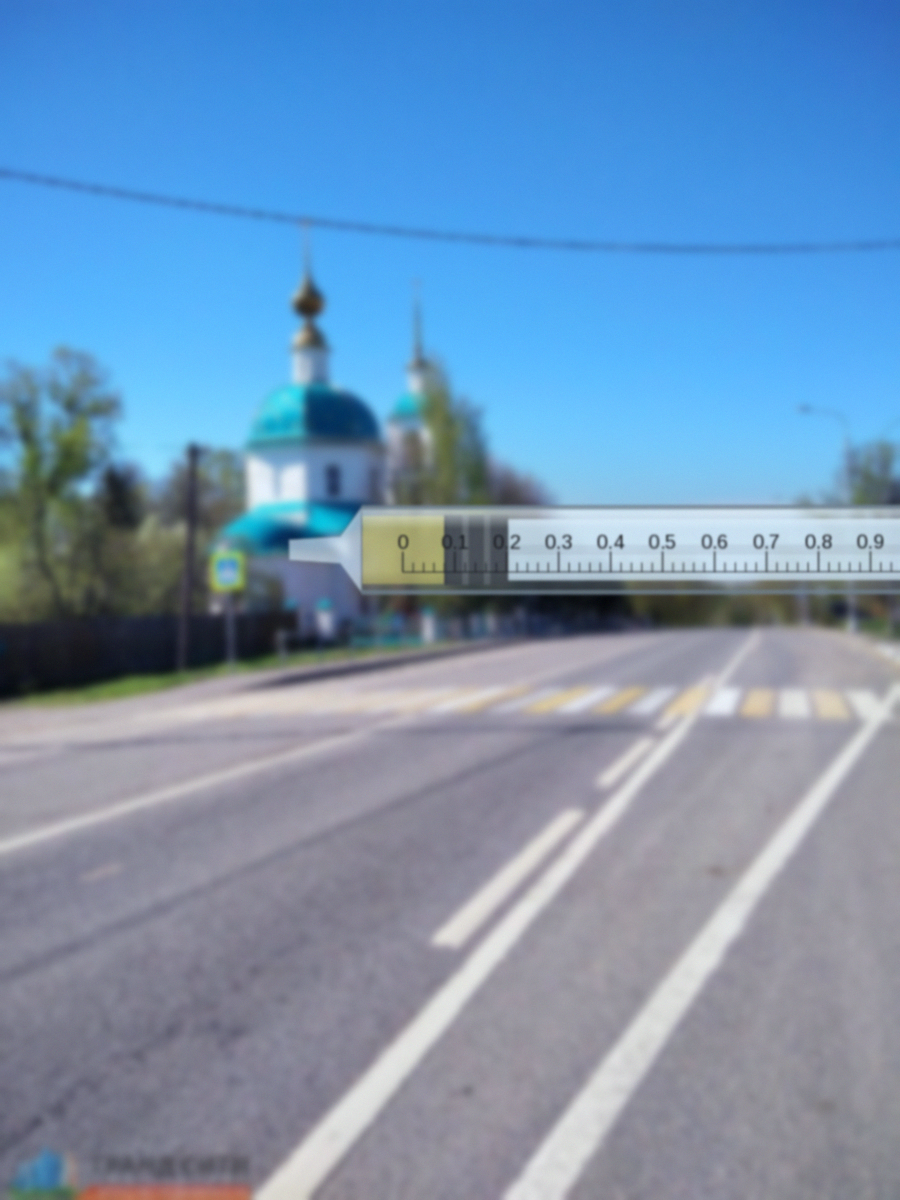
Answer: 0.08 (mL)
